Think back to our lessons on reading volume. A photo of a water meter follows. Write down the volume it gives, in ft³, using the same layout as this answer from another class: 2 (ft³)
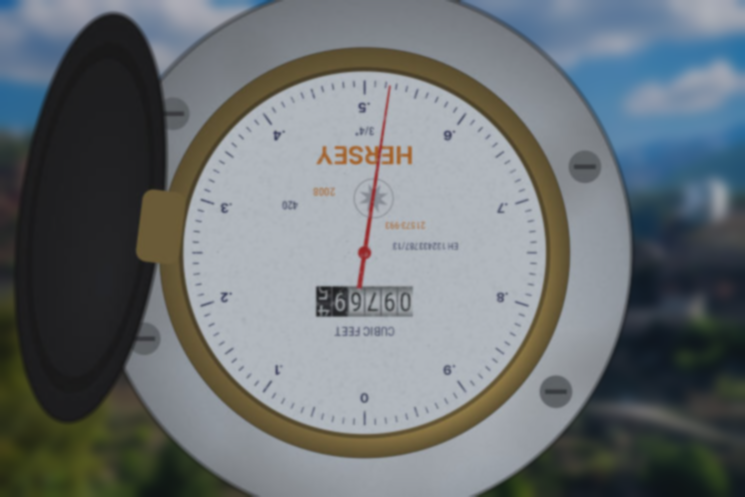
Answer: 97694.52 (ft³)
